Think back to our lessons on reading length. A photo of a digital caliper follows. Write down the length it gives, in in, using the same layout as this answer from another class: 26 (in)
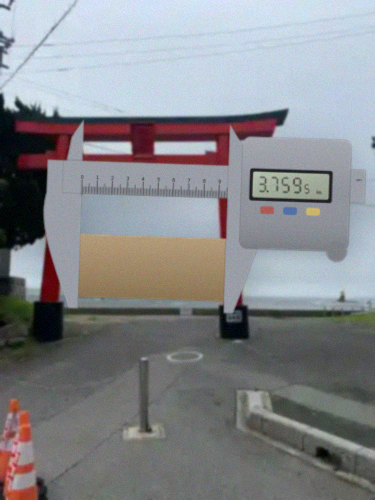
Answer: 3.7595 (in)
